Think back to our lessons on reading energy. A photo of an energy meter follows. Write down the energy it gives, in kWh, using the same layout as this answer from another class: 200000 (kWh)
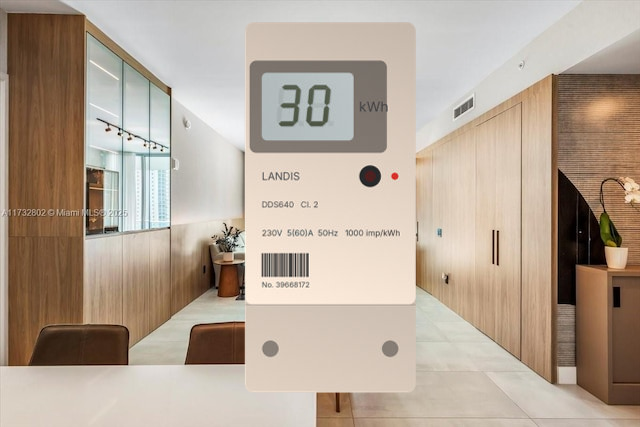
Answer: 30 (kWh)
